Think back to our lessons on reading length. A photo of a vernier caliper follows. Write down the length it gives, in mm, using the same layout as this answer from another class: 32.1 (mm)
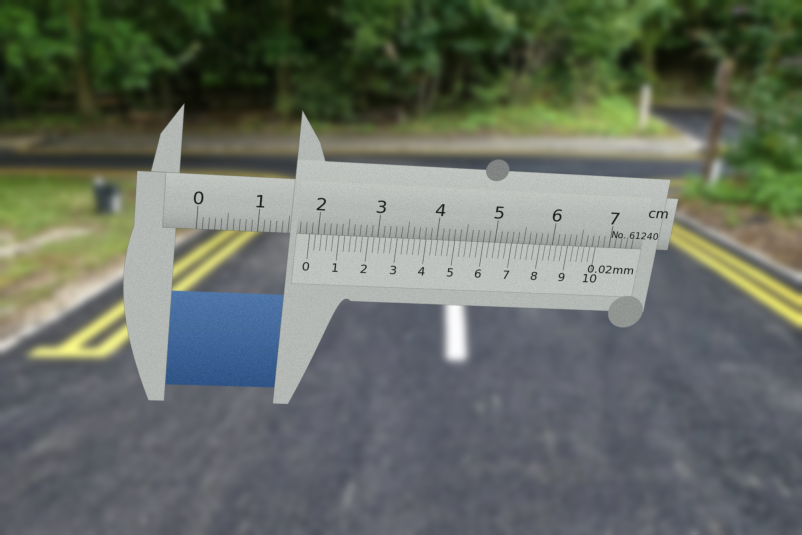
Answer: 18.6 (mm)
